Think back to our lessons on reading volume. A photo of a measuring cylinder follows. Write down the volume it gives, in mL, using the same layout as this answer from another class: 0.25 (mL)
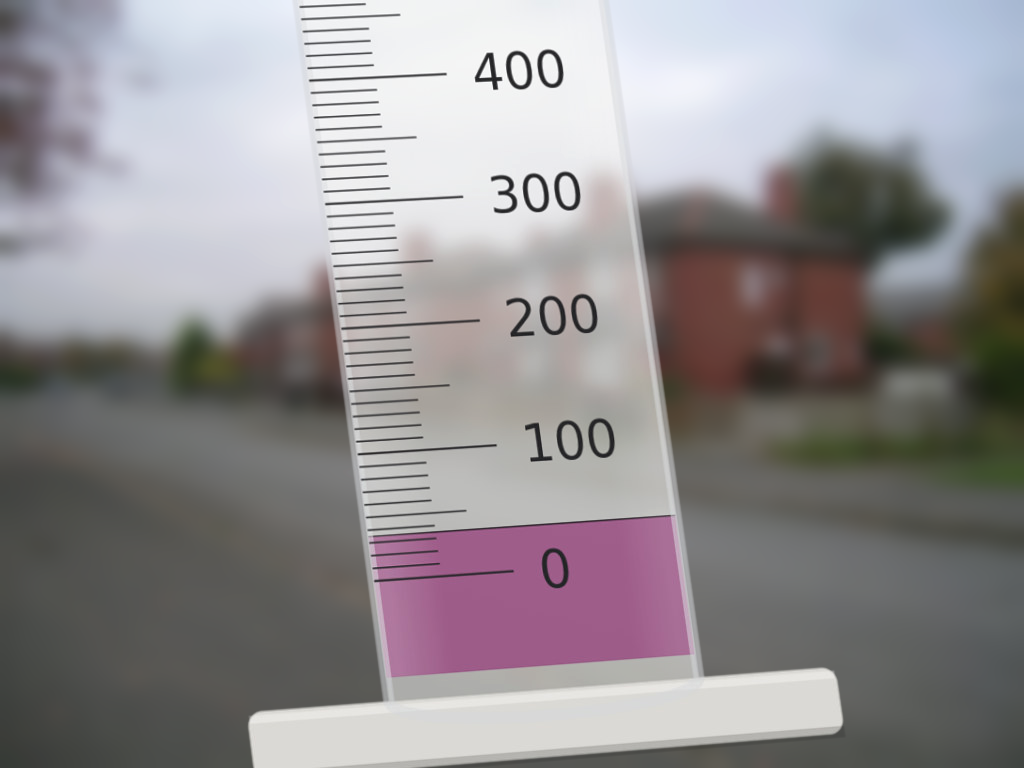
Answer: 35 (mL)
